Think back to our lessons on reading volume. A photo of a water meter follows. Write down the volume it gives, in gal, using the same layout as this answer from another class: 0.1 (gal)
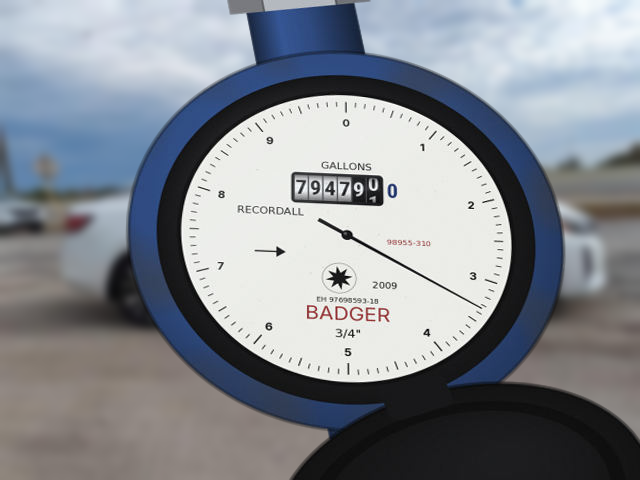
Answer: 7947903.3 (gal)
